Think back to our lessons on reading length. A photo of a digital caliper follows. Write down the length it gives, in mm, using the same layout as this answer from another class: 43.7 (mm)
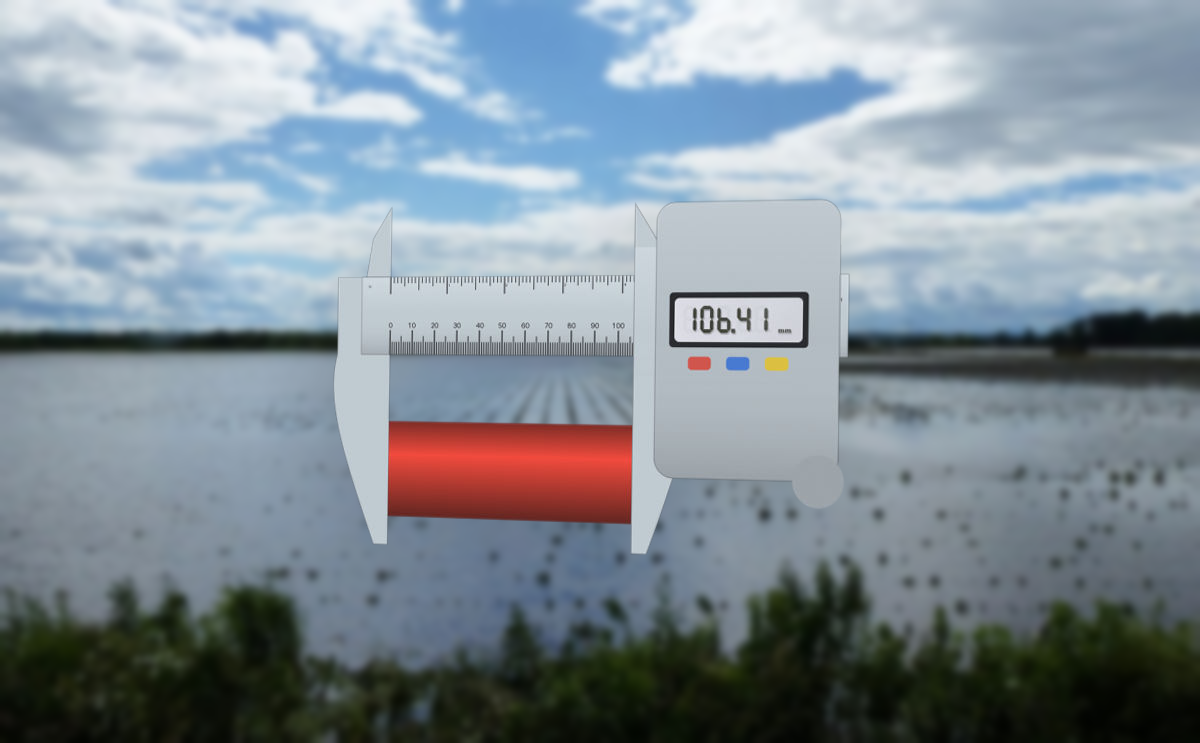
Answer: 106.41 (mm)
